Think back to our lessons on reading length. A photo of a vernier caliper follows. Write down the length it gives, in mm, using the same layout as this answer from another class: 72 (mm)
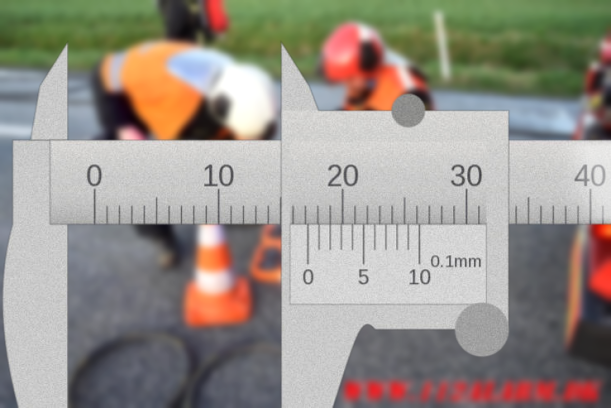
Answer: 17.2 (mm)
